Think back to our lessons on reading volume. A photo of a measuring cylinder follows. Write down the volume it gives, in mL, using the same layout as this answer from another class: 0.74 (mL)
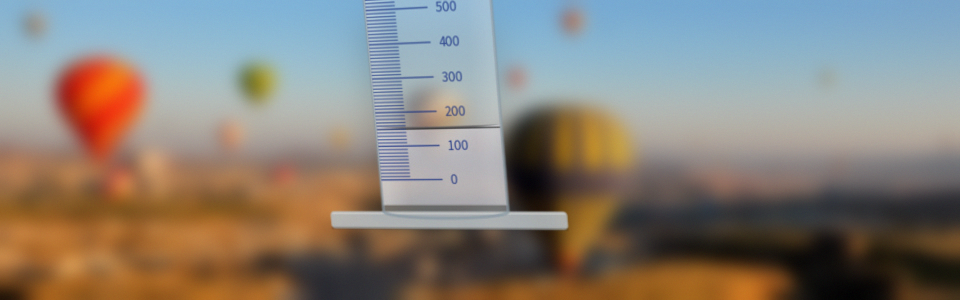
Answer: 150 (mL)
